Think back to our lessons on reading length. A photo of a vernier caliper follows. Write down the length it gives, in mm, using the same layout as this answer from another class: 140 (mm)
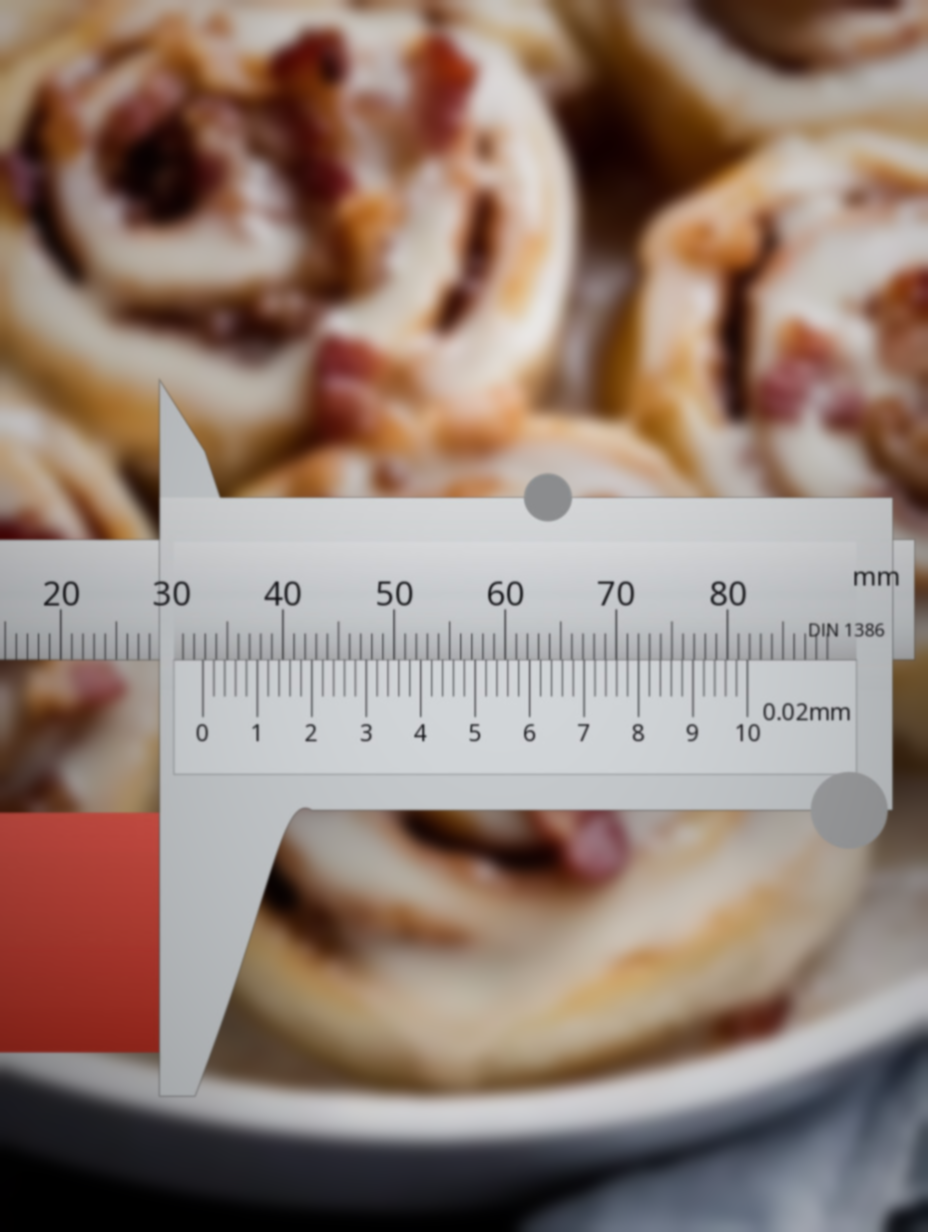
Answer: 32.8 (mm)
